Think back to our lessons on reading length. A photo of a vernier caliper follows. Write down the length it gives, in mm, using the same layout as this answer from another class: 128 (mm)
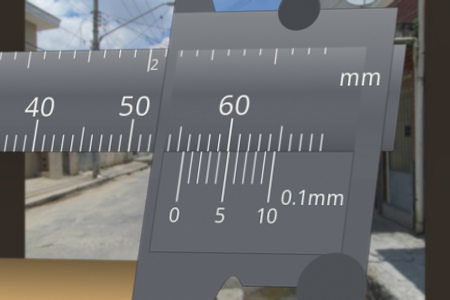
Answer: 55.6 (mm)
